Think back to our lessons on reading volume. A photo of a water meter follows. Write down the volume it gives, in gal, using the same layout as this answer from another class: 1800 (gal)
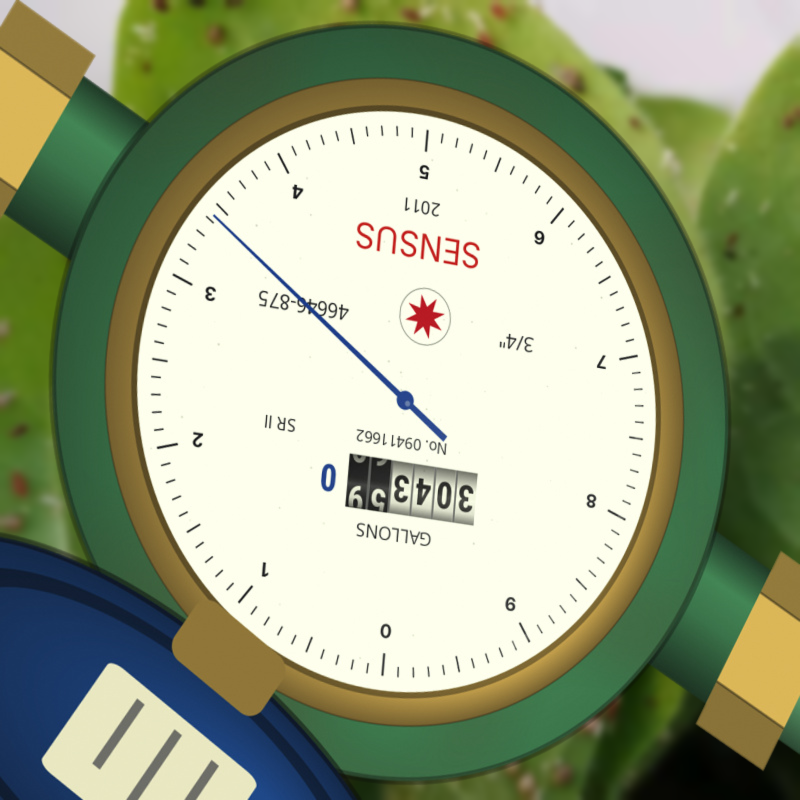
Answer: 3043593.4 (gal)
